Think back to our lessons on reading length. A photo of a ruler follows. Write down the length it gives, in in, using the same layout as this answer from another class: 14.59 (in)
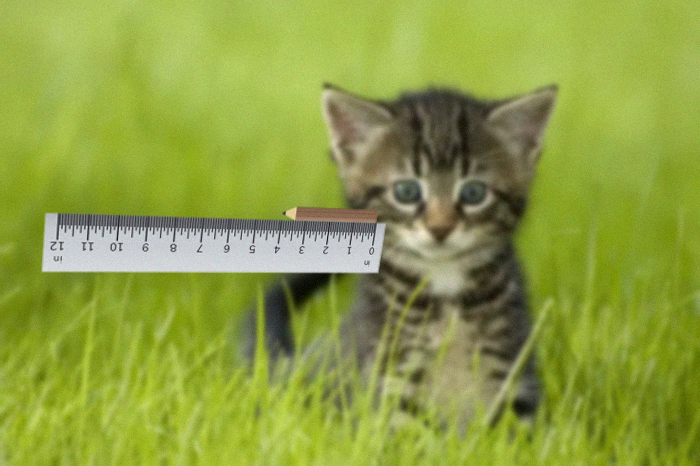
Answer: 4 (in)
